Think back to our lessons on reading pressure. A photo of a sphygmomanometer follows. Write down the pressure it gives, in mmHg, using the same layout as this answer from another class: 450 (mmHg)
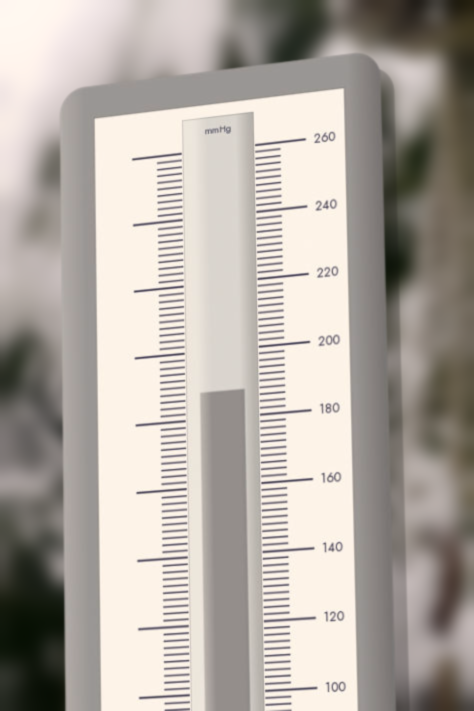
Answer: 188 (mmHg)
